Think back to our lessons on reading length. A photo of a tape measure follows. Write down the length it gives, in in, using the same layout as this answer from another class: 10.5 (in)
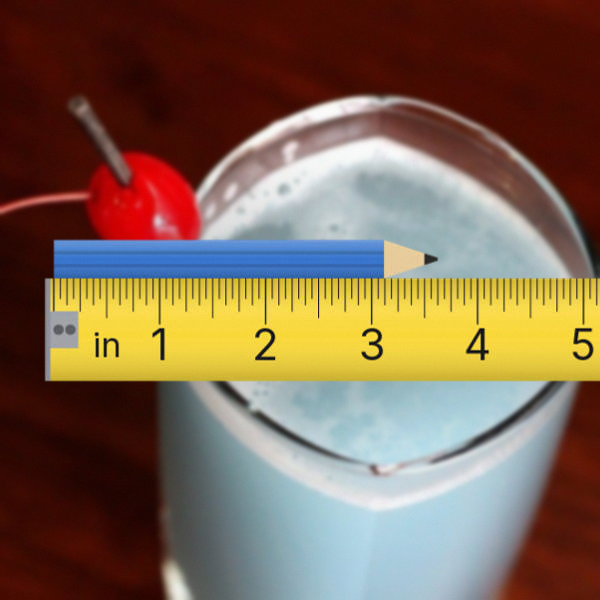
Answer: 3.625 (in)
